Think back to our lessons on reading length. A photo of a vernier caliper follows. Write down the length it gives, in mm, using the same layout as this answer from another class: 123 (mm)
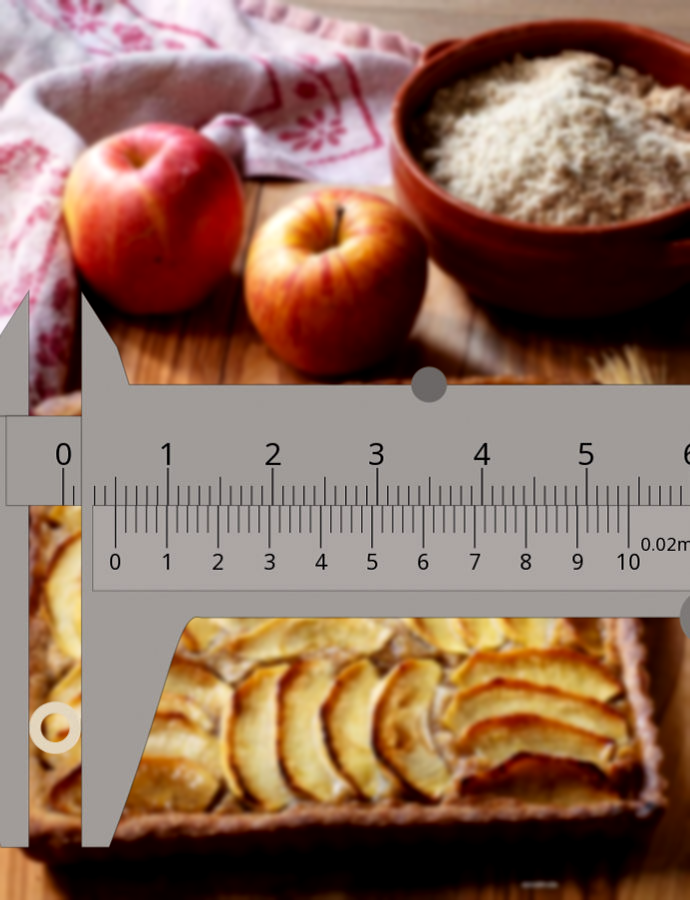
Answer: 5.0 (mm)
